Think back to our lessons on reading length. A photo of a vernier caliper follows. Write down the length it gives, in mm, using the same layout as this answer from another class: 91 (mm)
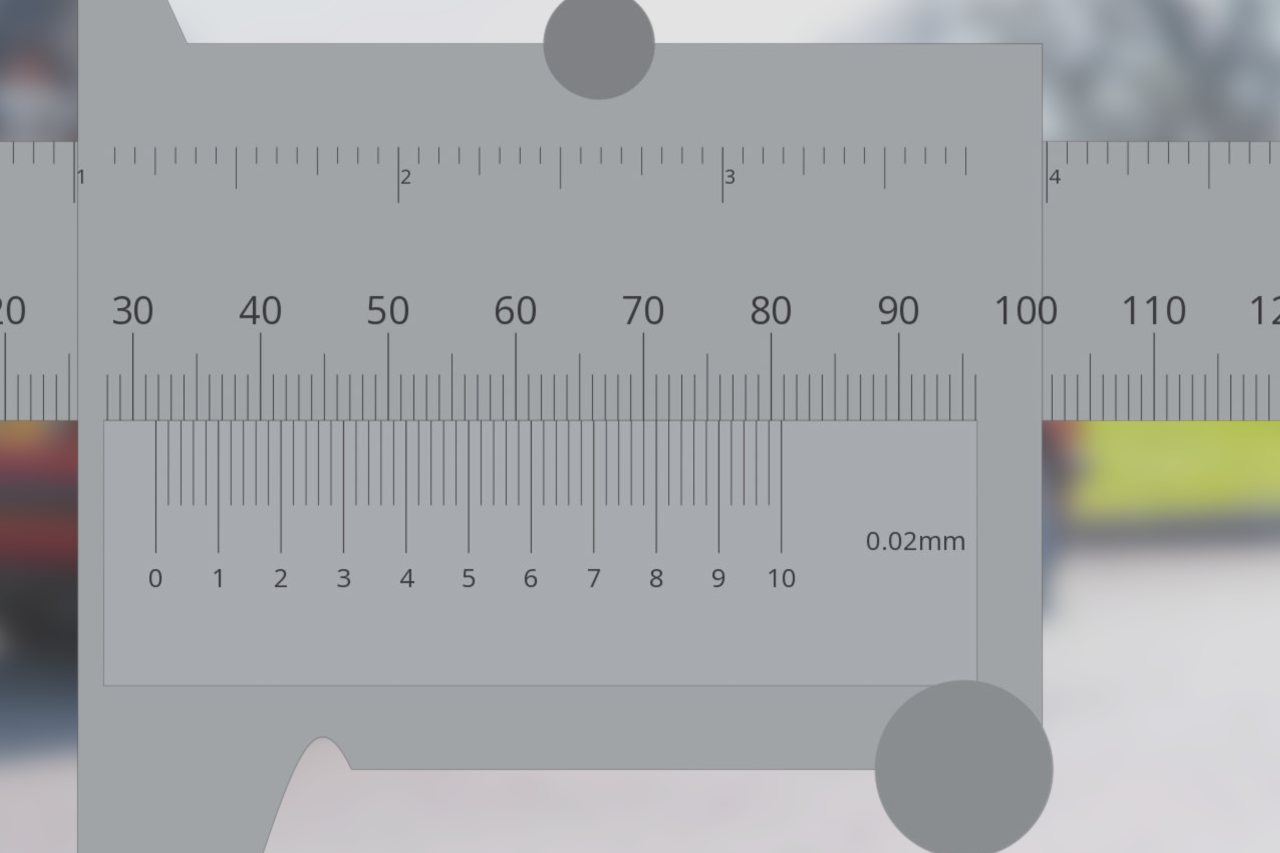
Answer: 31.8 (mm)
